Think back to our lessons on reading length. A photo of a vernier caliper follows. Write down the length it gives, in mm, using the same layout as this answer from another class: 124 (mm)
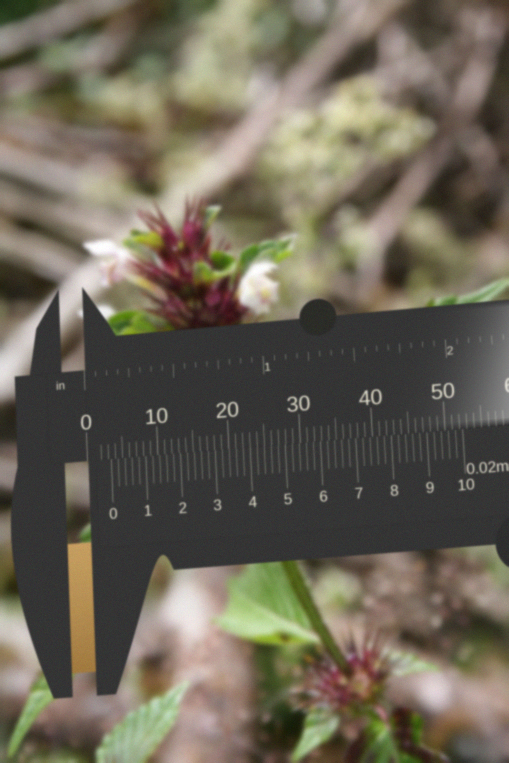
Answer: 3.4 (mm)
